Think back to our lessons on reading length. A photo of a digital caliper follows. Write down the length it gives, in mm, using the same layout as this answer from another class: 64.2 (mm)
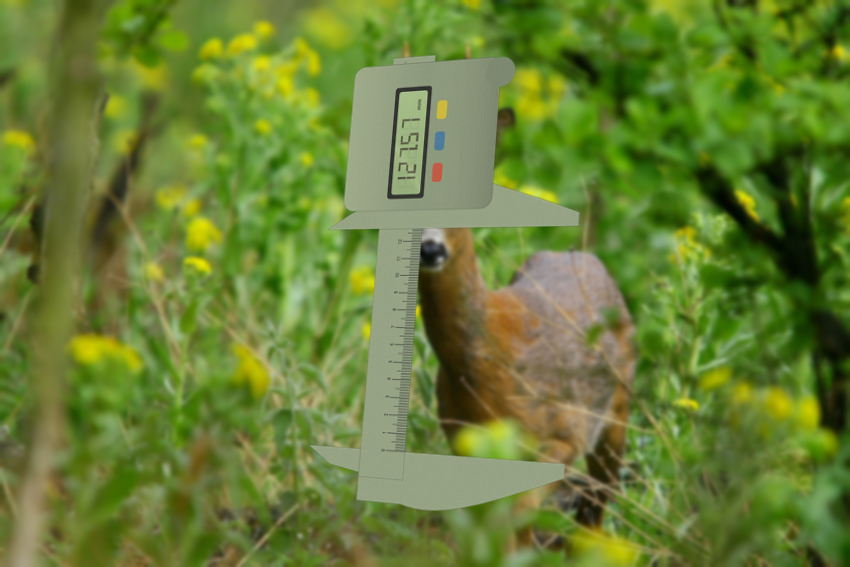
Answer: 127.57 (mm)
